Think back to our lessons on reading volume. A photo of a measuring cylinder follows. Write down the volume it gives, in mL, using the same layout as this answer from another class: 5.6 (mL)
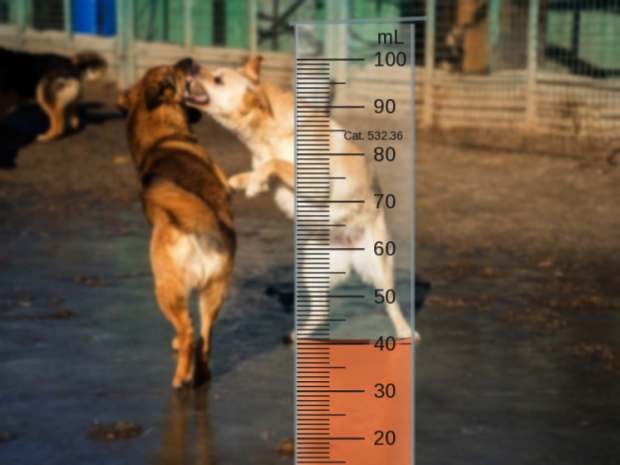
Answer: 40 (mL)
